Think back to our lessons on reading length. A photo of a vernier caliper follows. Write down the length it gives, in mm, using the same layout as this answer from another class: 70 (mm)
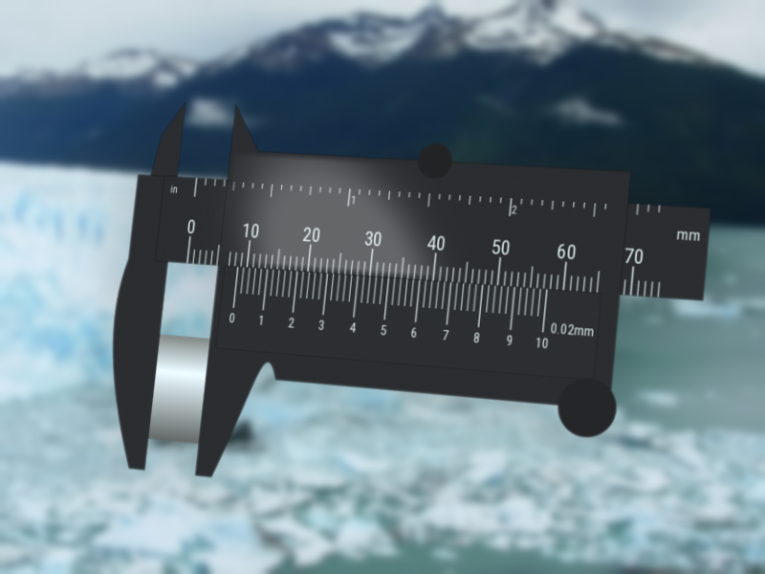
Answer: 8.5 (mm)
